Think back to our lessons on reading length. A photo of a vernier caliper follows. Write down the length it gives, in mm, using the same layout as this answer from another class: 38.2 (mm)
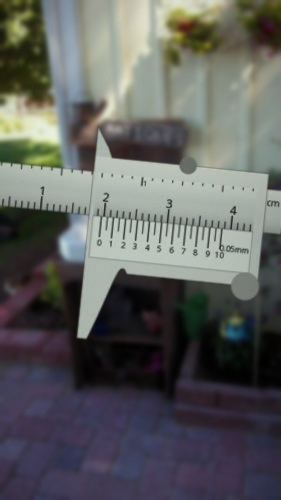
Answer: 19.6 (mm)
